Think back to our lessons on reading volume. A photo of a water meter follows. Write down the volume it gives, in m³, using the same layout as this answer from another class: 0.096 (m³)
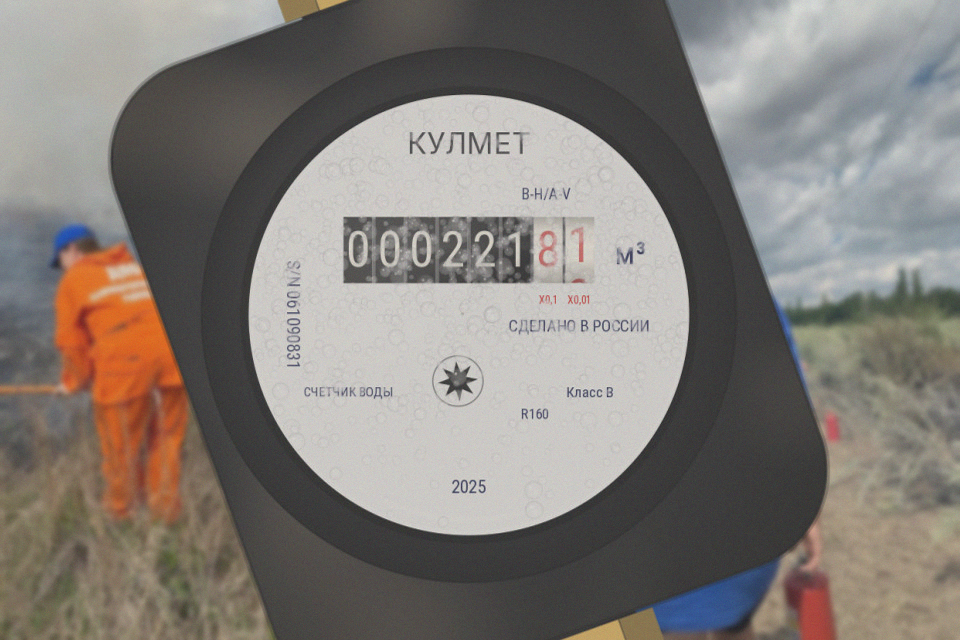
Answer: 221.81 (m³)
